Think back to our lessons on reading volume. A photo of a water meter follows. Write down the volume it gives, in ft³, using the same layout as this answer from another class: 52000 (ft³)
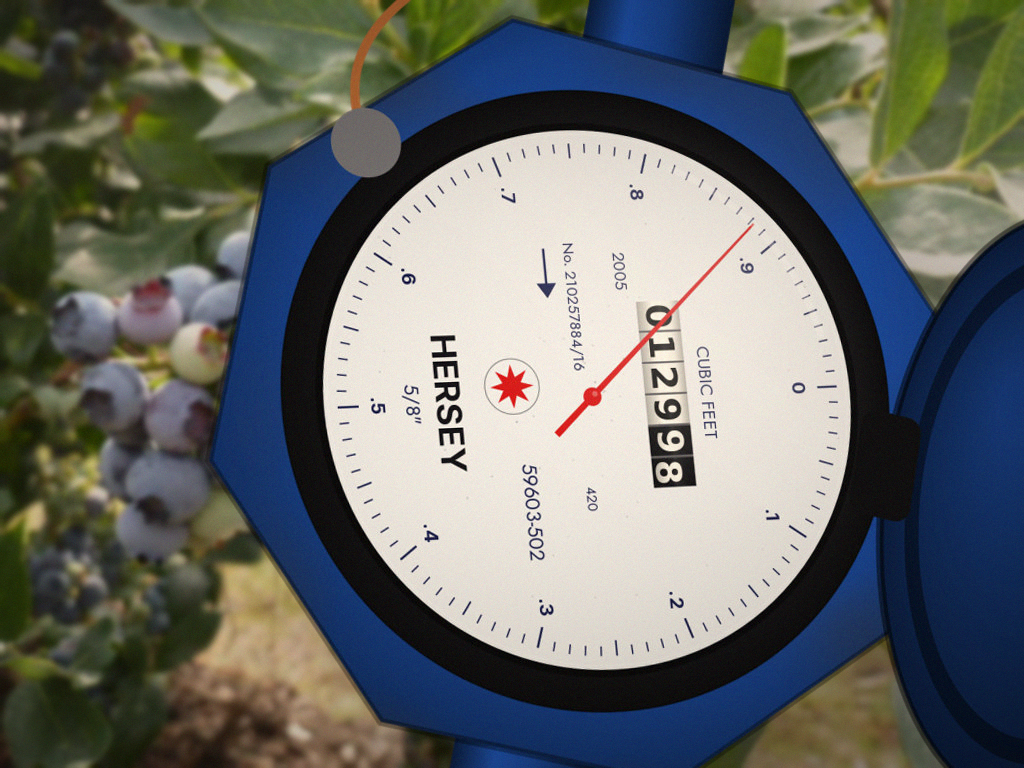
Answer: 12997.88 (ft³)
